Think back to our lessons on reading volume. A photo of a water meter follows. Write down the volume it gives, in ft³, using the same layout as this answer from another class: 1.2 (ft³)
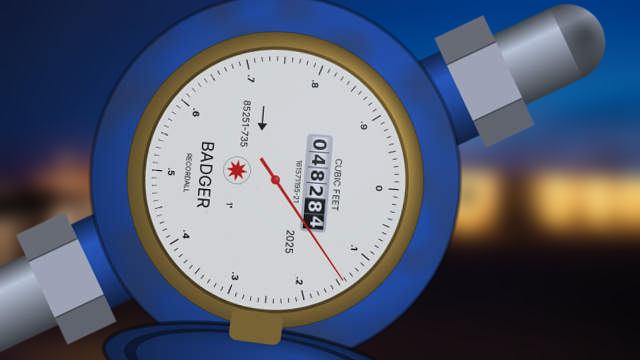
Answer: 48284.14 (ft³)
